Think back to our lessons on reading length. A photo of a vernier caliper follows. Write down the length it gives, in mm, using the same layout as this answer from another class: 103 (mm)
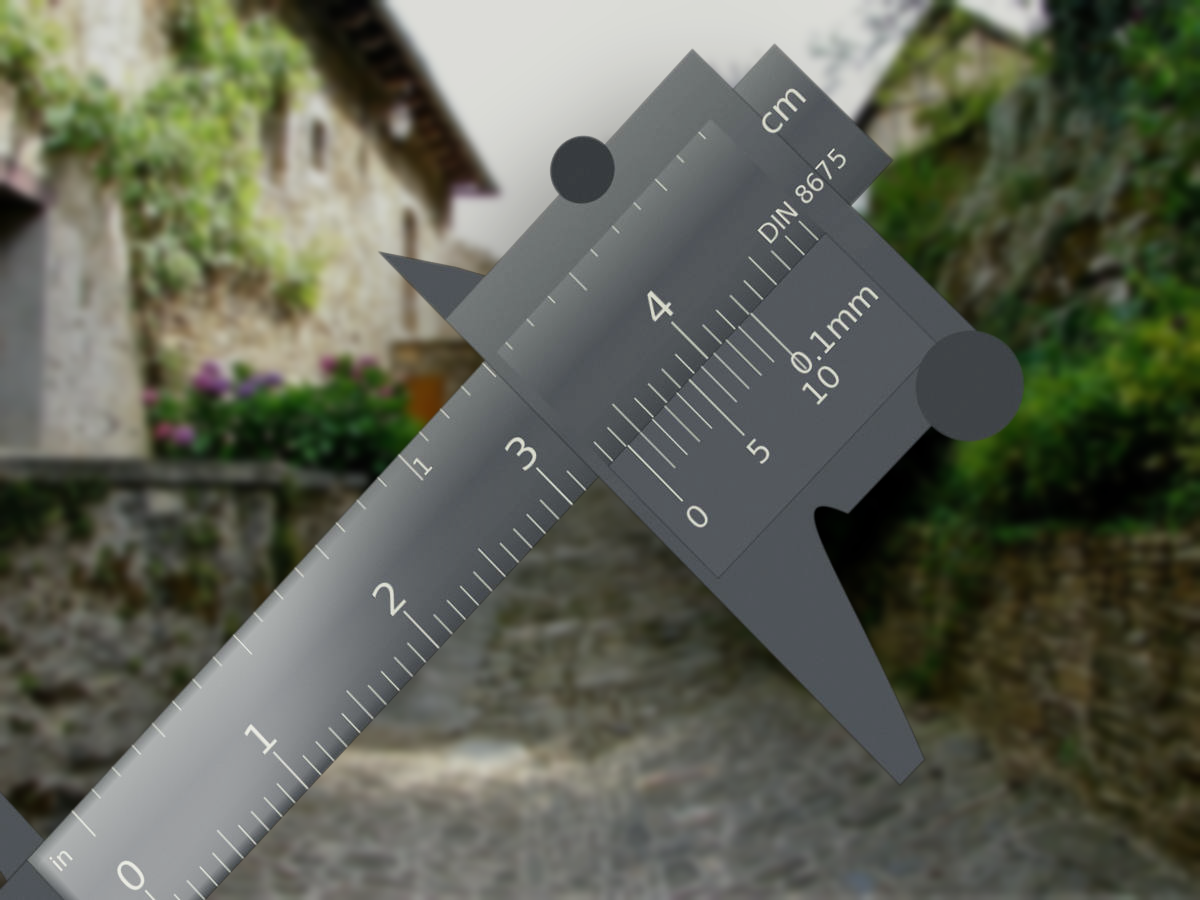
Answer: 34.1 (mm)
